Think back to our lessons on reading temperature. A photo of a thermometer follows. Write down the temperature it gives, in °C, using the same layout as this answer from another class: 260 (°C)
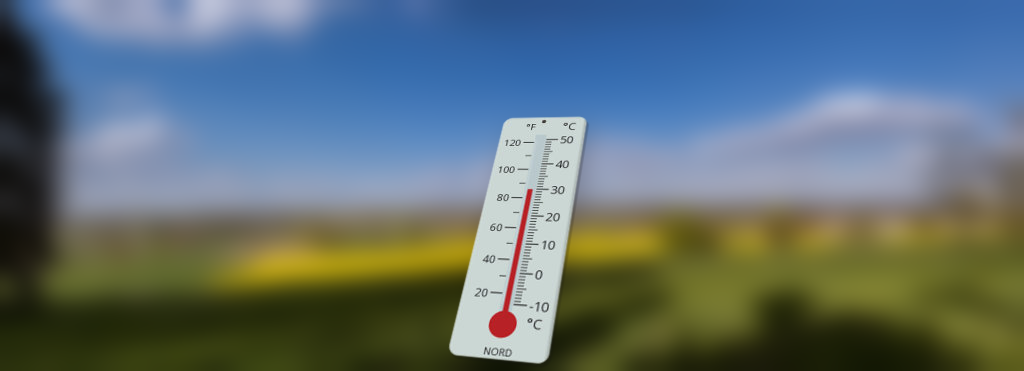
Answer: 30 (°C)
